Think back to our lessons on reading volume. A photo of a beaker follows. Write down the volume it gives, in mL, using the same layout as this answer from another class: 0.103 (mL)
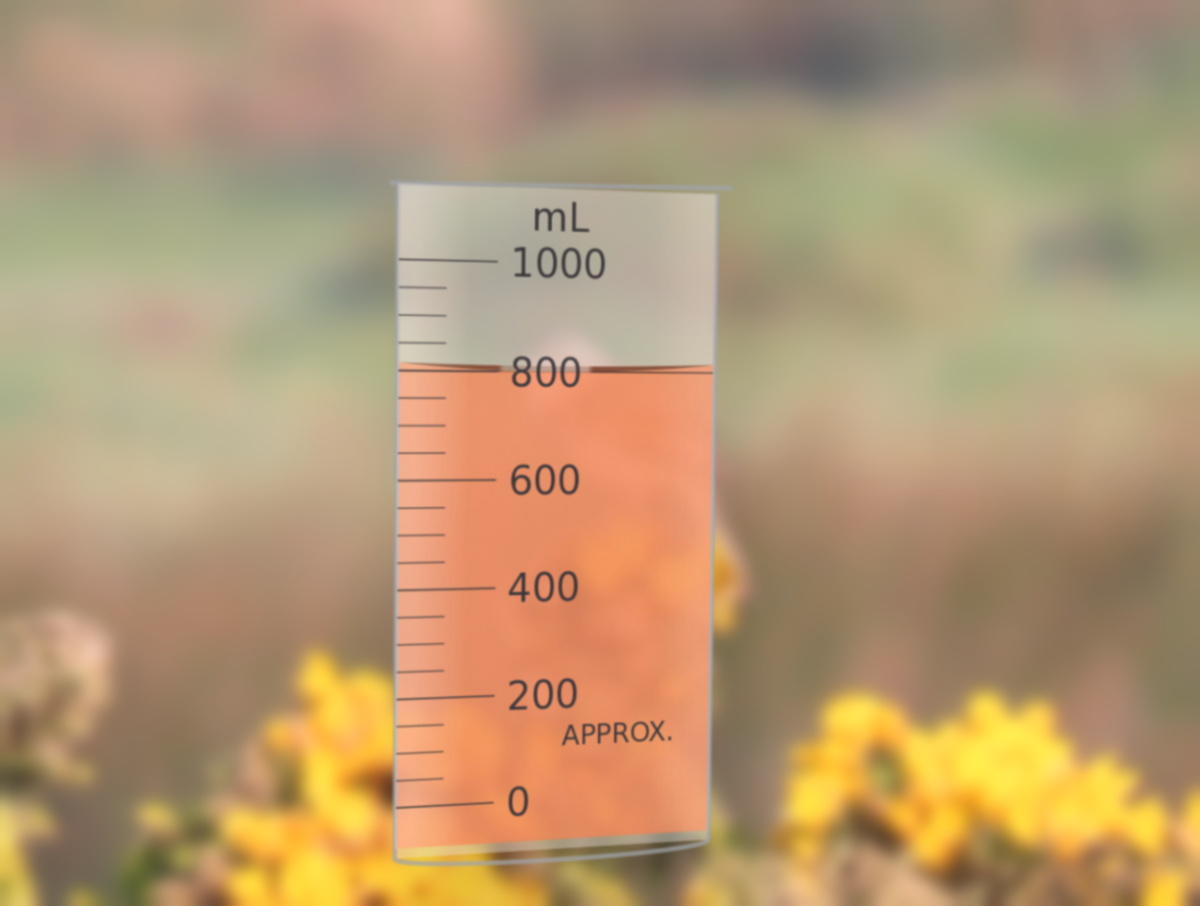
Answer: 800 (mL)
